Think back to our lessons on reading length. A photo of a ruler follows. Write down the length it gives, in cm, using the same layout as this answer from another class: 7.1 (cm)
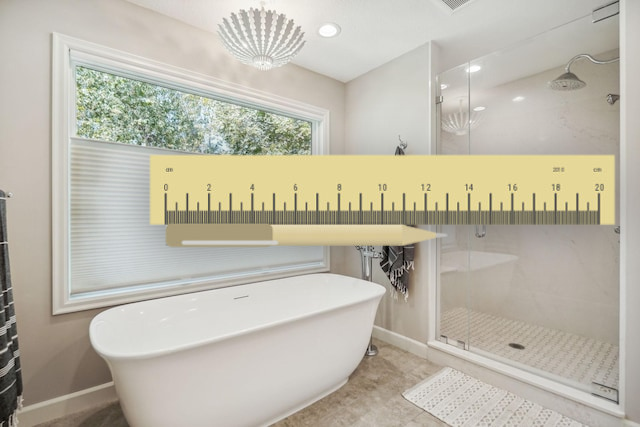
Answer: 13 (cm)
